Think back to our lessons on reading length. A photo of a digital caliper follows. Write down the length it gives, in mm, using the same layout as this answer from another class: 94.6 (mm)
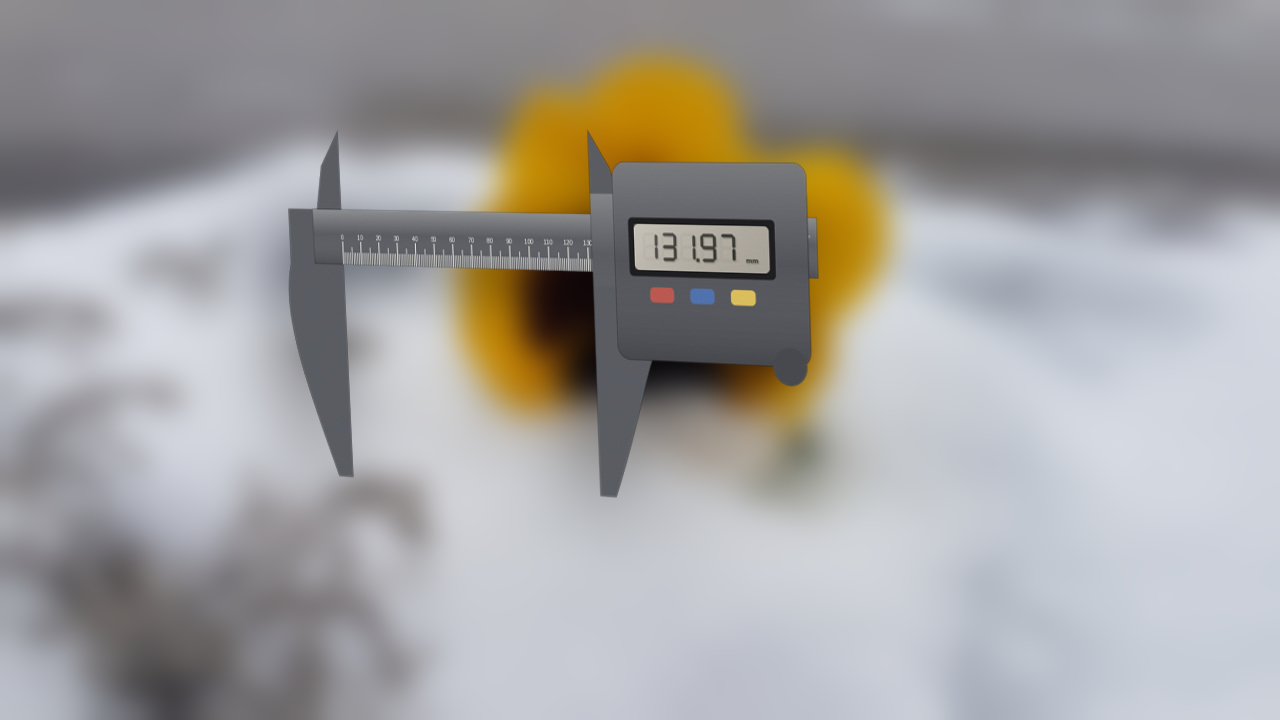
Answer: 131.97 (mm)
